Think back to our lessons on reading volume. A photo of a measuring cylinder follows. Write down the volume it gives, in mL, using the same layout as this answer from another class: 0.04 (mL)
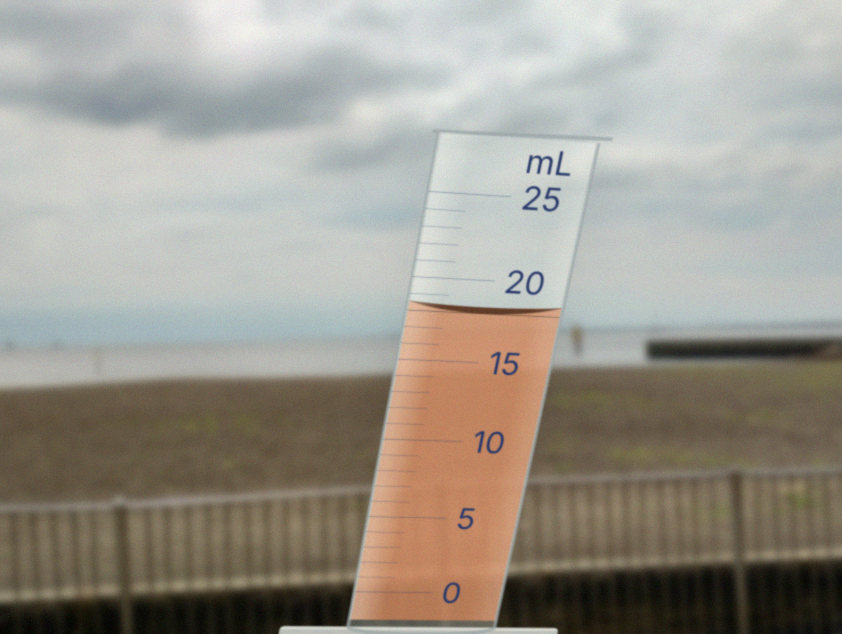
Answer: 18 (mL)
